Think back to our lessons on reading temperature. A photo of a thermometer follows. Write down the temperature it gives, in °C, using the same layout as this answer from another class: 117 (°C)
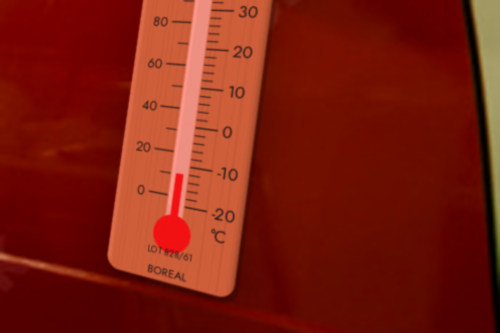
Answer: -12 (°C)
